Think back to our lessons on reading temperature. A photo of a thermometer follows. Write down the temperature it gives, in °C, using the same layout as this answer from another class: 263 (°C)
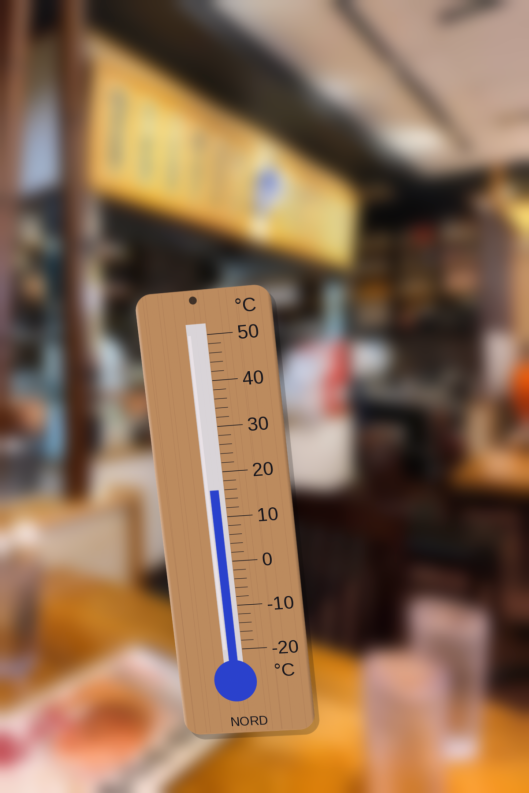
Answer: 16 (°C)
